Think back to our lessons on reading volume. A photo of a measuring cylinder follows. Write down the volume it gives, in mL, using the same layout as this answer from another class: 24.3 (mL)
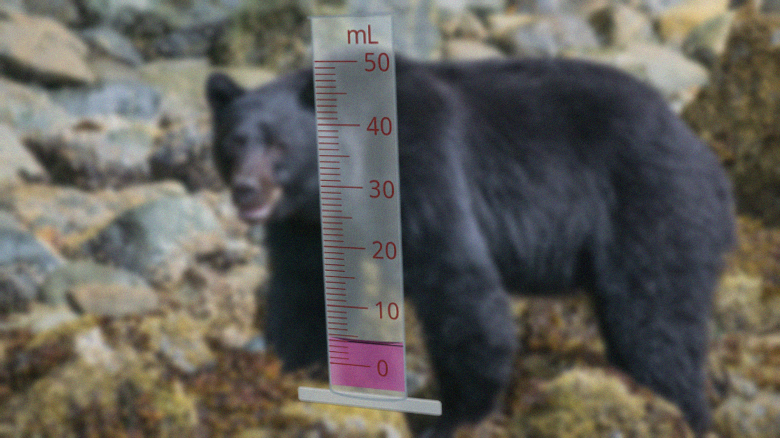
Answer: 4 (mL)
